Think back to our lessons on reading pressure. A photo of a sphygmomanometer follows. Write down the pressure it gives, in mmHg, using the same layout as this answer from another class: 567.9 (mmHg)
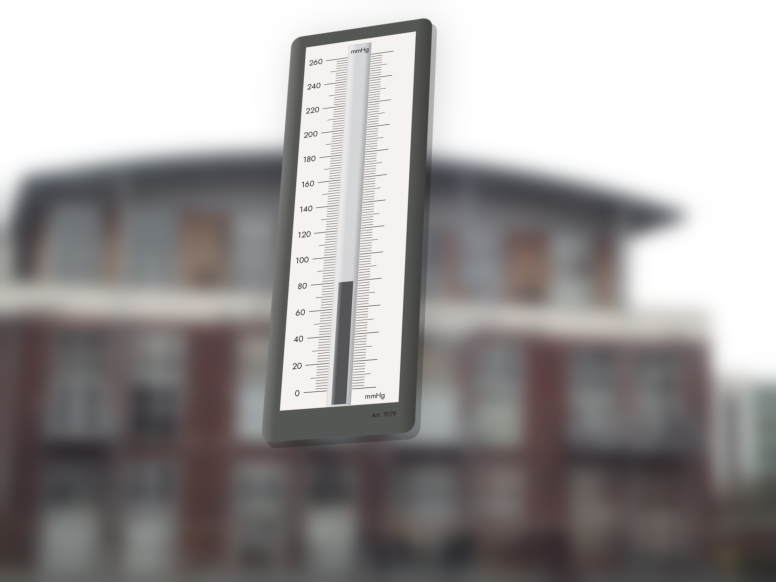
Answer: 80 (mmHg)
